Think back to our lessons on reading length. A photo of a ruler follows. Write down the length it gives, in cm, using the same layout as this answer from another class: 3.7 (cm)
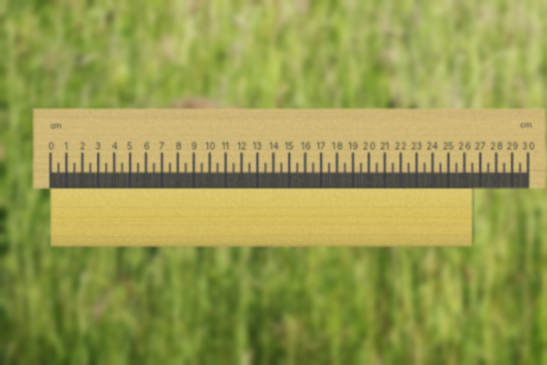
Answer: 26.5 (cm)
